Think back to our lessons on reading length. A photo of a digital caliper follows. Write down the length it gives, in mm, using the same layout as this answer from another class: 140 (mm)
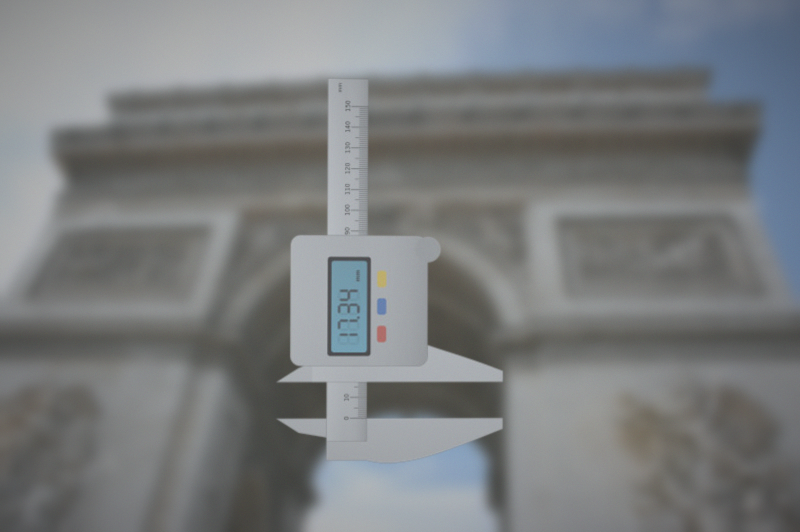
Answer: 17.34 (mm)
